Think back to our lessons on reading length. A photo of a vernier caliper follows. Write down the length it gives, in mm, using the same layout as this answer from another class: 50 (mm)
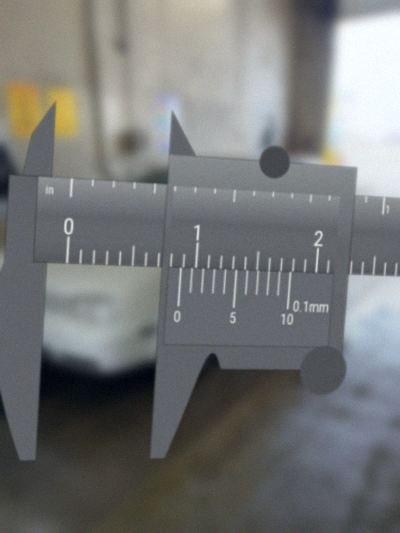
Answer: 8.8 (mm)
